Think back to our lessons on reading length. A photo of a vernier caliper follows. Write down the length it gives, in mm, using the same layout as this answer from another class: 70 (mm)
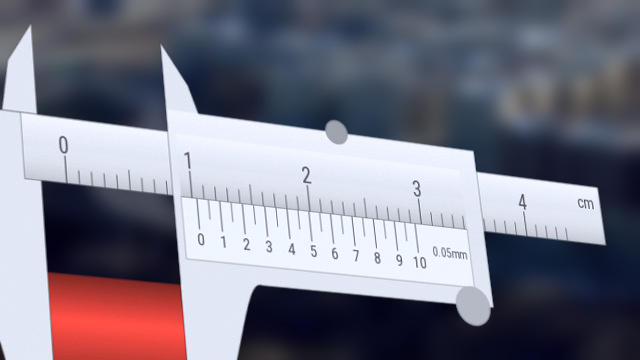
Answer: 10.4 (mm)
